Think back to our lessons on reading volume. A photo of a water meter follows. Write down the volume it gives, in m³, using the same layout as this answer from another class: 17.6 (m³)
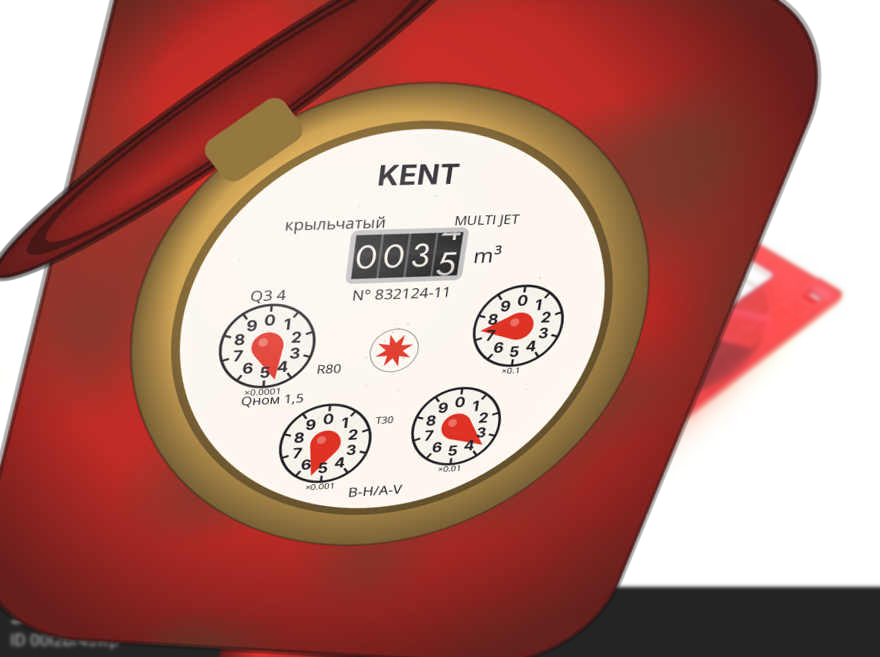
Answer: 34.7354 (m³)
